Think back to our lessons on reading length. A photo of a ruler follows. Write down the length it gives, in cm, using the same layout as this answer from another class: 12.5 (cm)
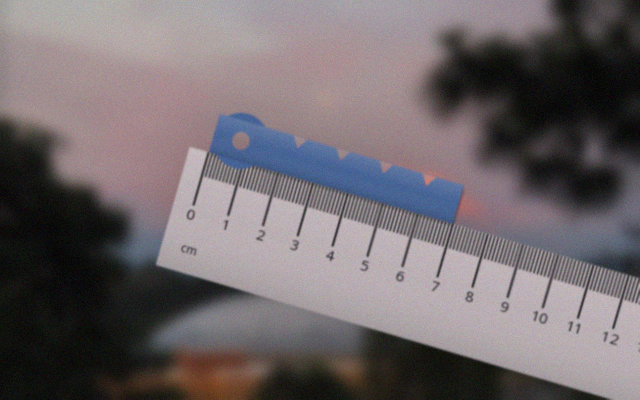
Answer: 7 (cm)
